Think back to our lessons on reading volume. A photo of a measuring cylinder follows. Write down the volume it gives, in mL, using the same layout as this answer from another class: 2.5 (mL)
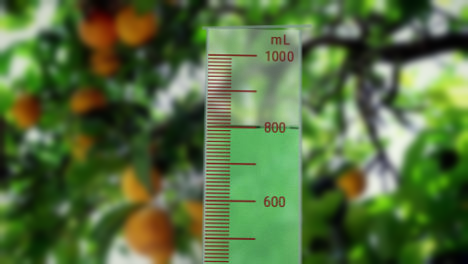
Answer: 800 (mL)
